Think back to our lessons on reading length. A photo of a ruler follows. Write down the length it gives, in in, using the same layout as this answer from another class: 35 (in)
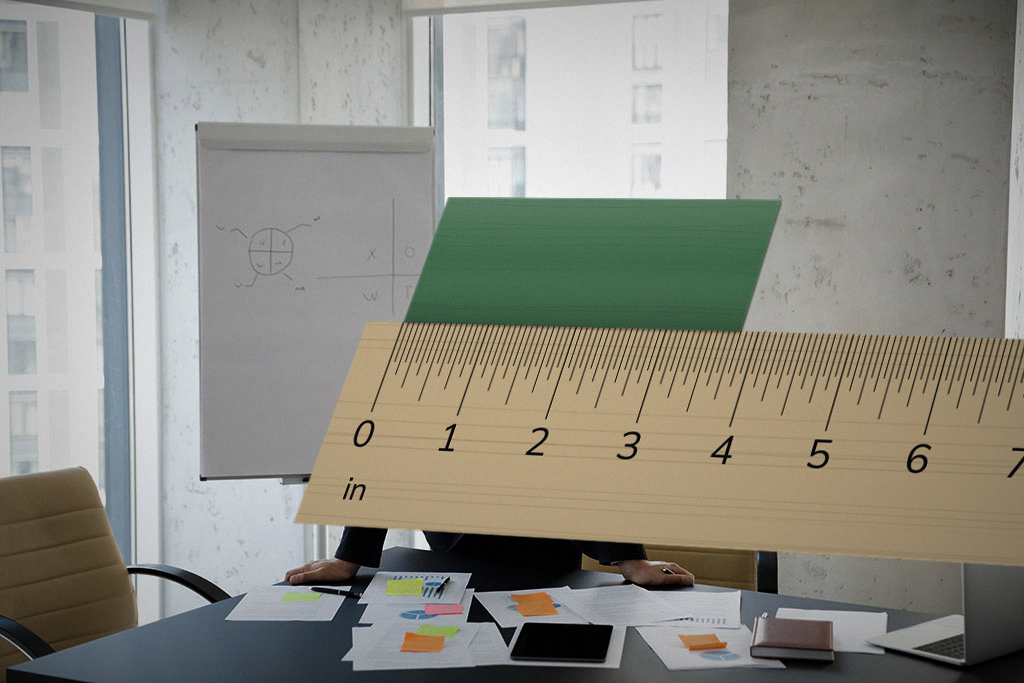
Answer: 3.8125 (in)
